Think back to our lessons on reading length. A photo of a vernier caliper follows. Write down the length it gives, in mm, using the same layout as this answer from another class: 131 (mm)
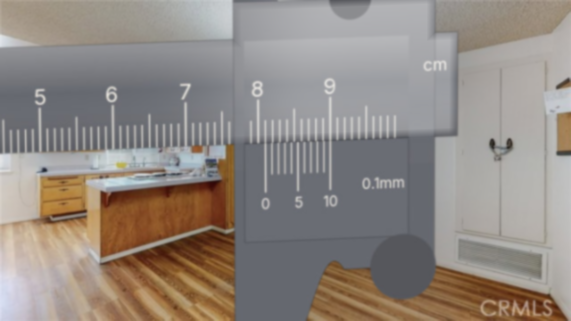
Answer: 81.0 (mm)
